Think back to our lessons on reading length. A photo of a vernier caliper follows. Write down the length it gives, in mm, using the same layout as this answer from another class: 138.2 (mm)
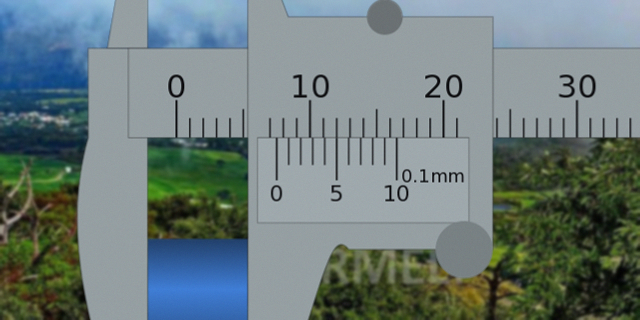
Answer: 7.5 (mm)
